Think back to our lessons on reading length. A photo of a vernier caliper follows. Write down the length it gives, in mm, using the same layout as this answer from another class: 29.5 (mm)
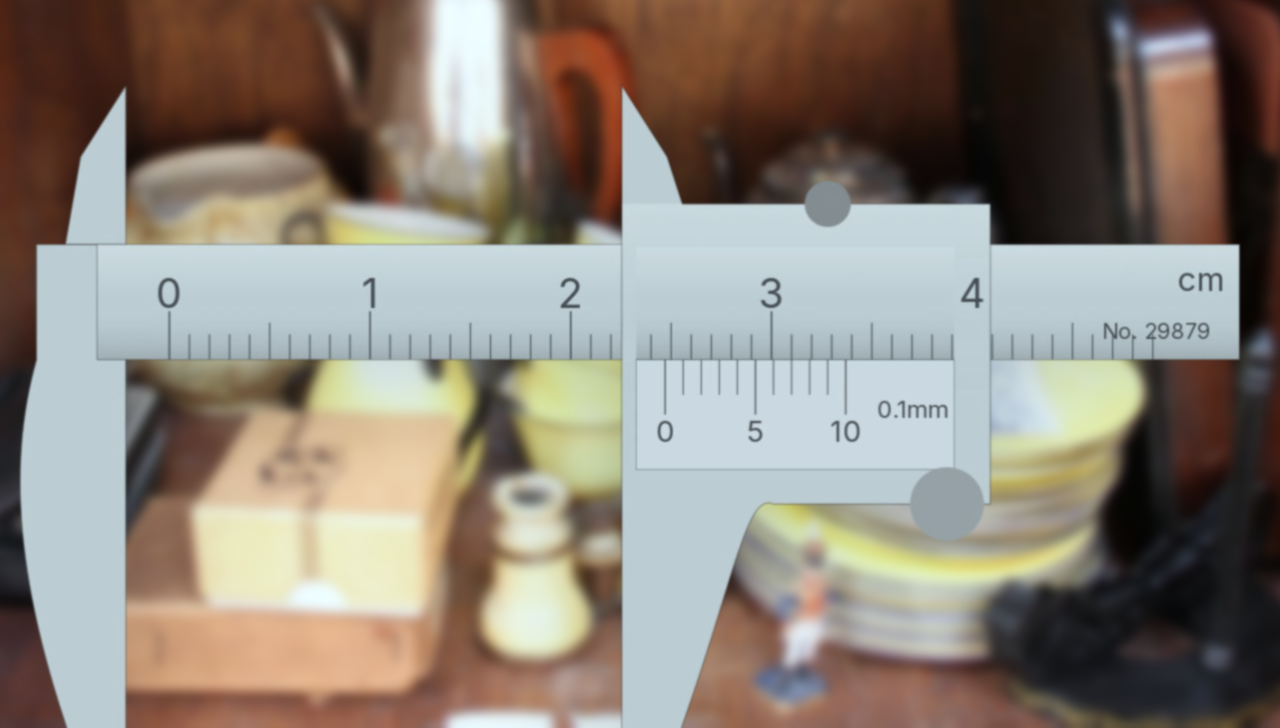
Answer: 24.7 (mm)
